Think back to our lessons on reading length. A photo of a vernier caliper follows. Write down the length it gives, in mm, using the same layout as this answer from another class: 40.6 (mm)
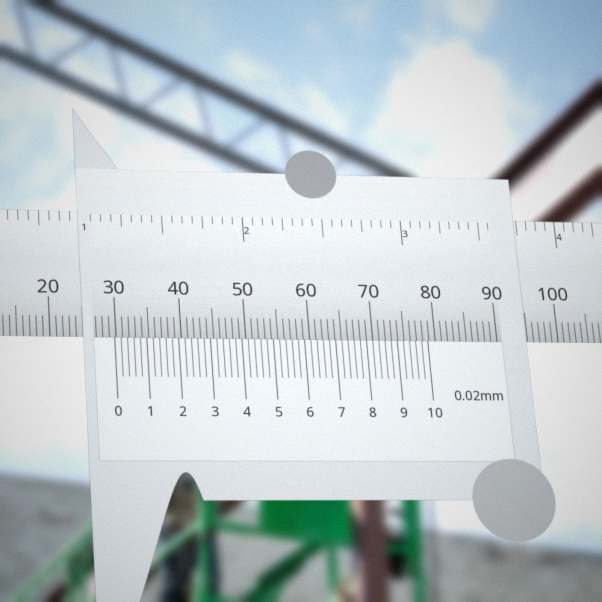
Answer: 29.8 (mm)
